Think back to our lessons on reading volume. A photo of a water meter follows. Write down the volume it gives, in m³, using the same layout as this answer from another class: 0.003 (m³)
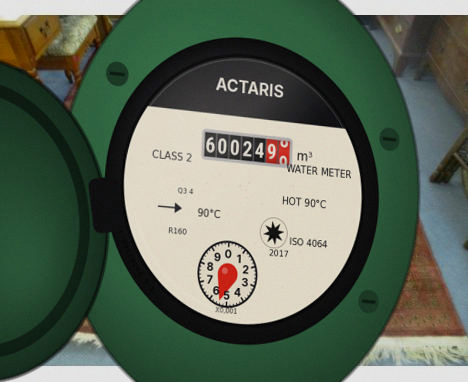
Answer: 60024.985 (m³)
